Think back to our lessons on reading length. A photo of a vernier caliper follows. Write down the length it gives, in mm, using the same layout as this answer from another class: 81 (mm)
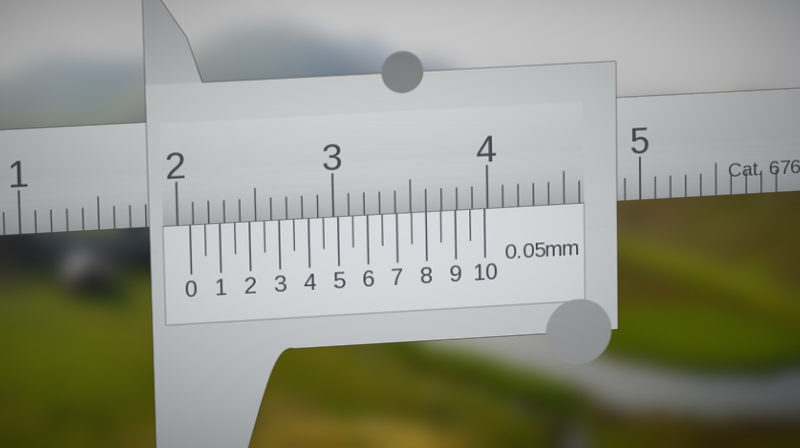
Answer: 20.8 (mm)
